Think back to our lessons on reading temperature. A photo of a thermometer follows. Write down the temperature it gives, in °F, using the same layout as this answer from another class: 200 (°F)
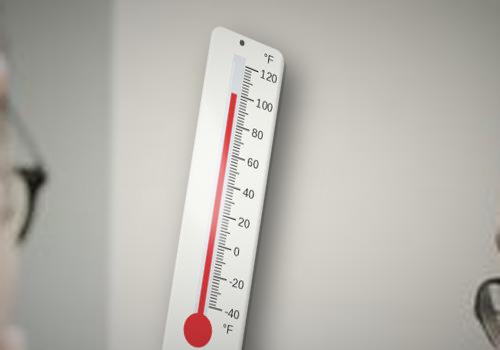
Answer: 100 (°F)
